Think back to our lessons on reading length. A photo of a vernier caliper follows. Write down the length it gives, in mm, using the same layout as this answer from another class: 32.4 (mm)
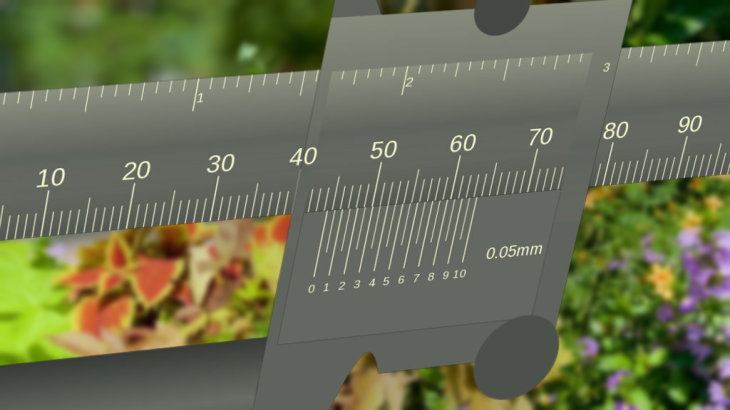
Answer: 44.4 (mm)
